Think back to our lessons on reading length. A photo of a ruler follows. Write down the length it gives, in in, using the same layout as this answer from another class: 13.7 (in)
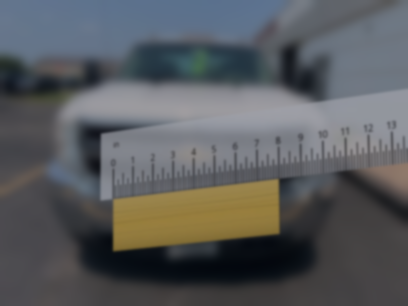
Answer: 8 (in)
